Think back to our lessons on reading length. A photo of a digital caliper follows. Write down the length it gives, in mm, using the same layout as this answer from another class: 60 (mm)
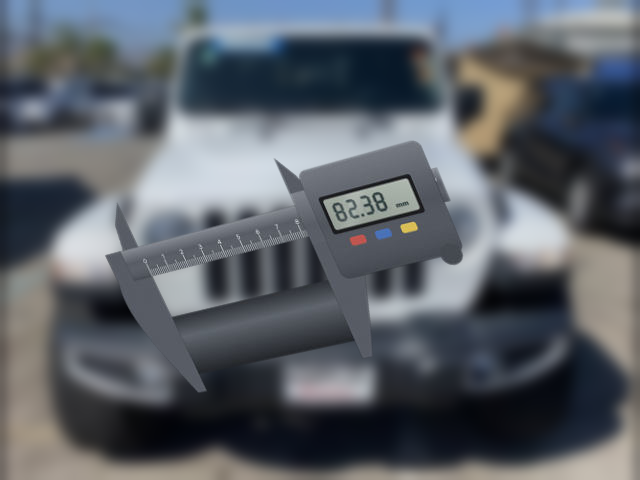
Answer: 82.38 (mm)
